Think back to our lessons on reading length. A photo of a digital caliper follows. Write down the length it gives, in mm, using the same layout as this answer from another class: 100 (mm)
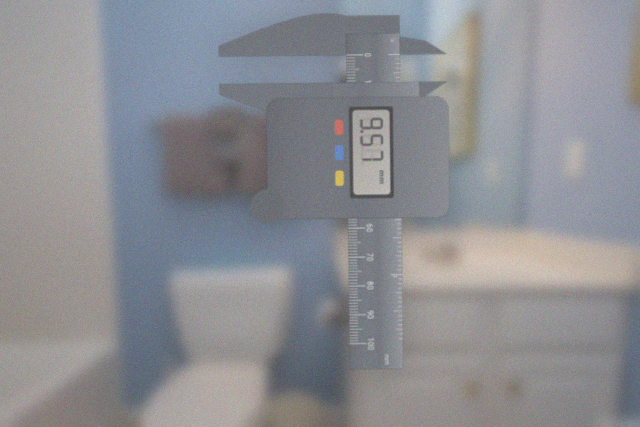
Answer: 9.57 (mm)
